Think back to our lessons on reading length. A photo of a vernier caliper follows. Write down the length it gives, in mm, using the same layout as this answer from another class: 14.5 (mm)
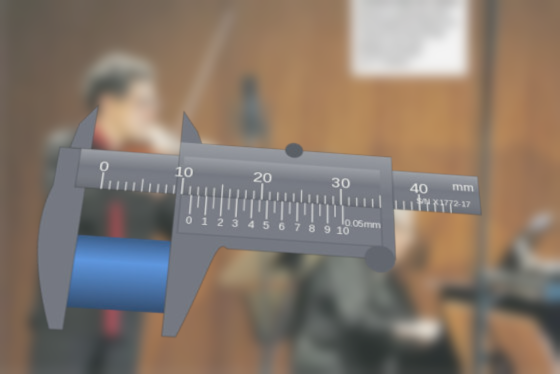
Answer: 11.2 (mm)
